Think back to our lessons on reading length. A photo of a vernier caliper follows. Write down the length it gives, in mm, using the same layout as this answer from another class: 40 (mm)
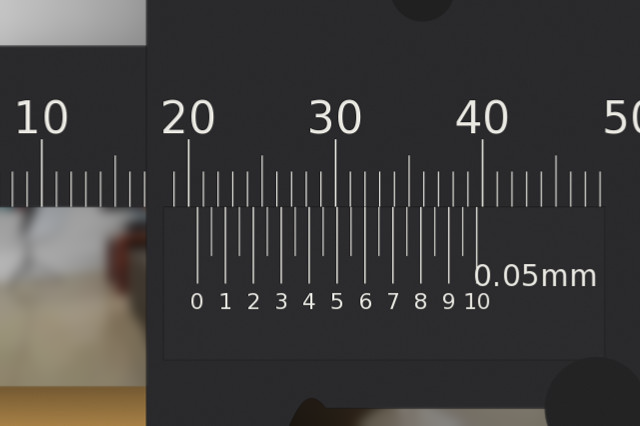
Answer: 20.6 (mm)
